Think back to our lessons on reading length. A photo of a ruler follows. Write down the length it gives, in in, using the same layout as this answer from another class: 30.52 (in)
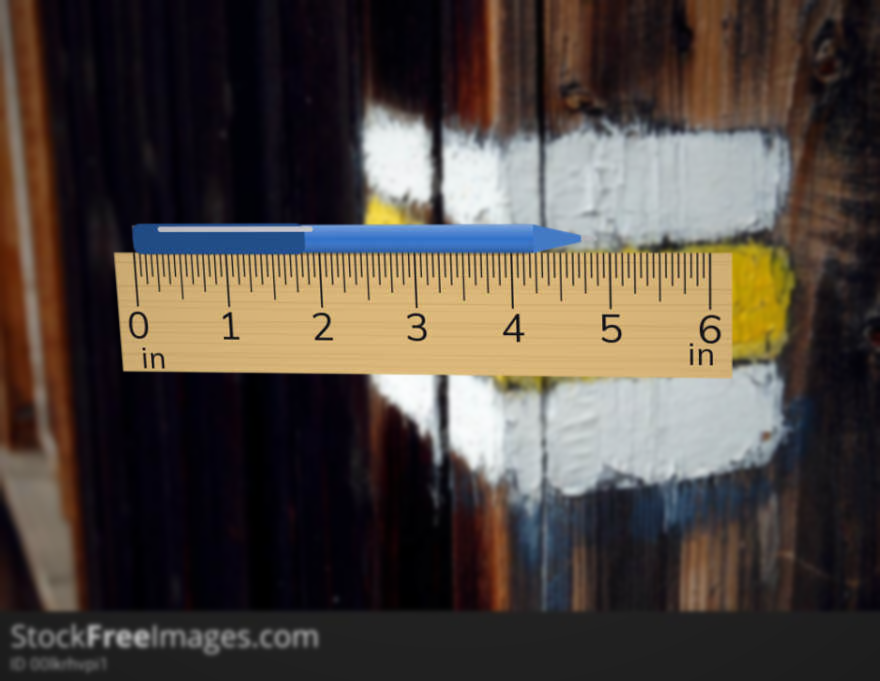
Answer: 4.875 (in)
